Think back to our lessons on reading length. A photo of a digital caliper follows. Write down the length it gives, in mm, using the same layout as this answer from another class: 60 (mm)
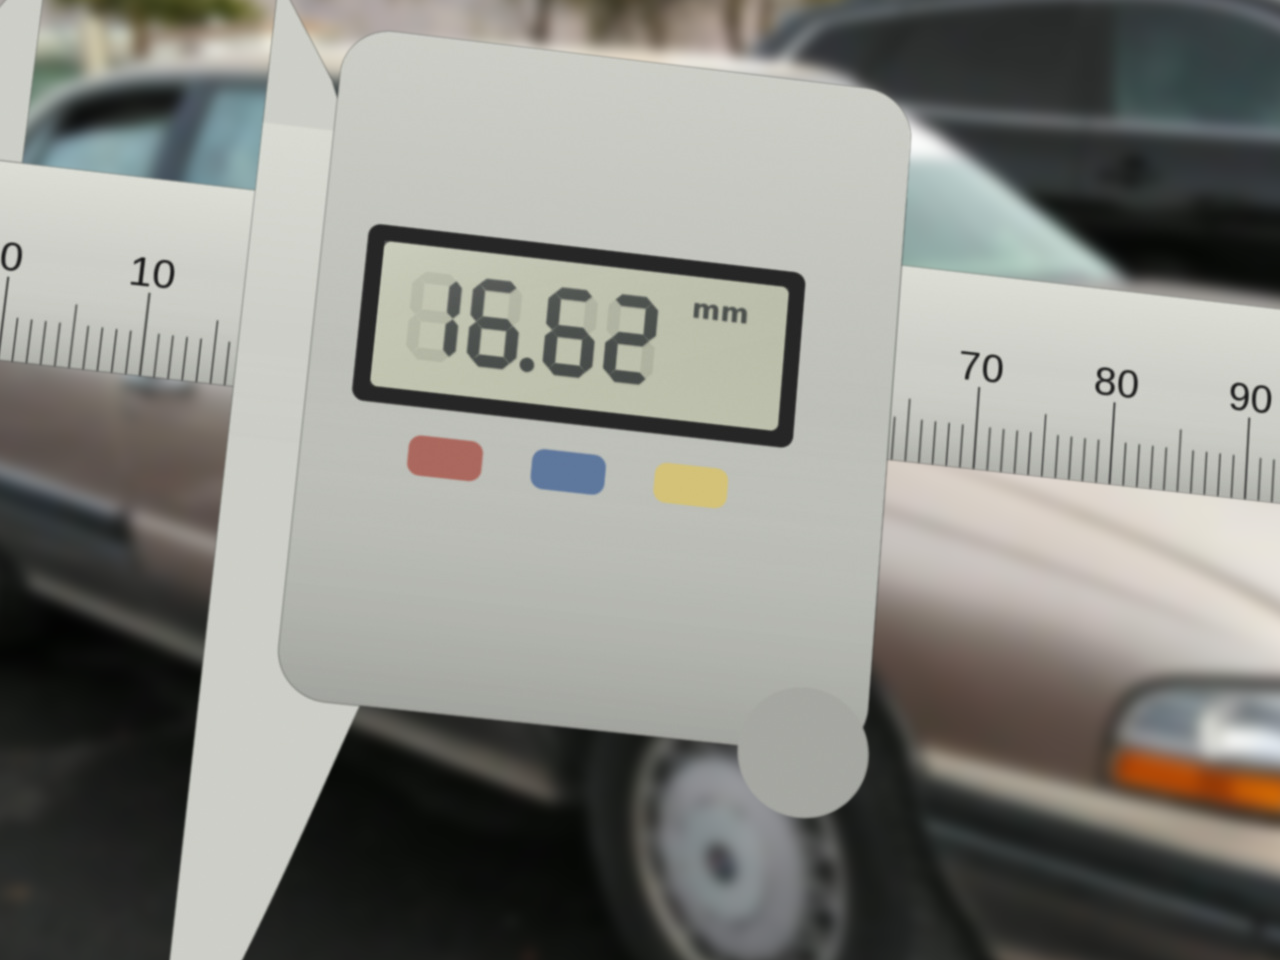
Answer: 16.62 (mm)
